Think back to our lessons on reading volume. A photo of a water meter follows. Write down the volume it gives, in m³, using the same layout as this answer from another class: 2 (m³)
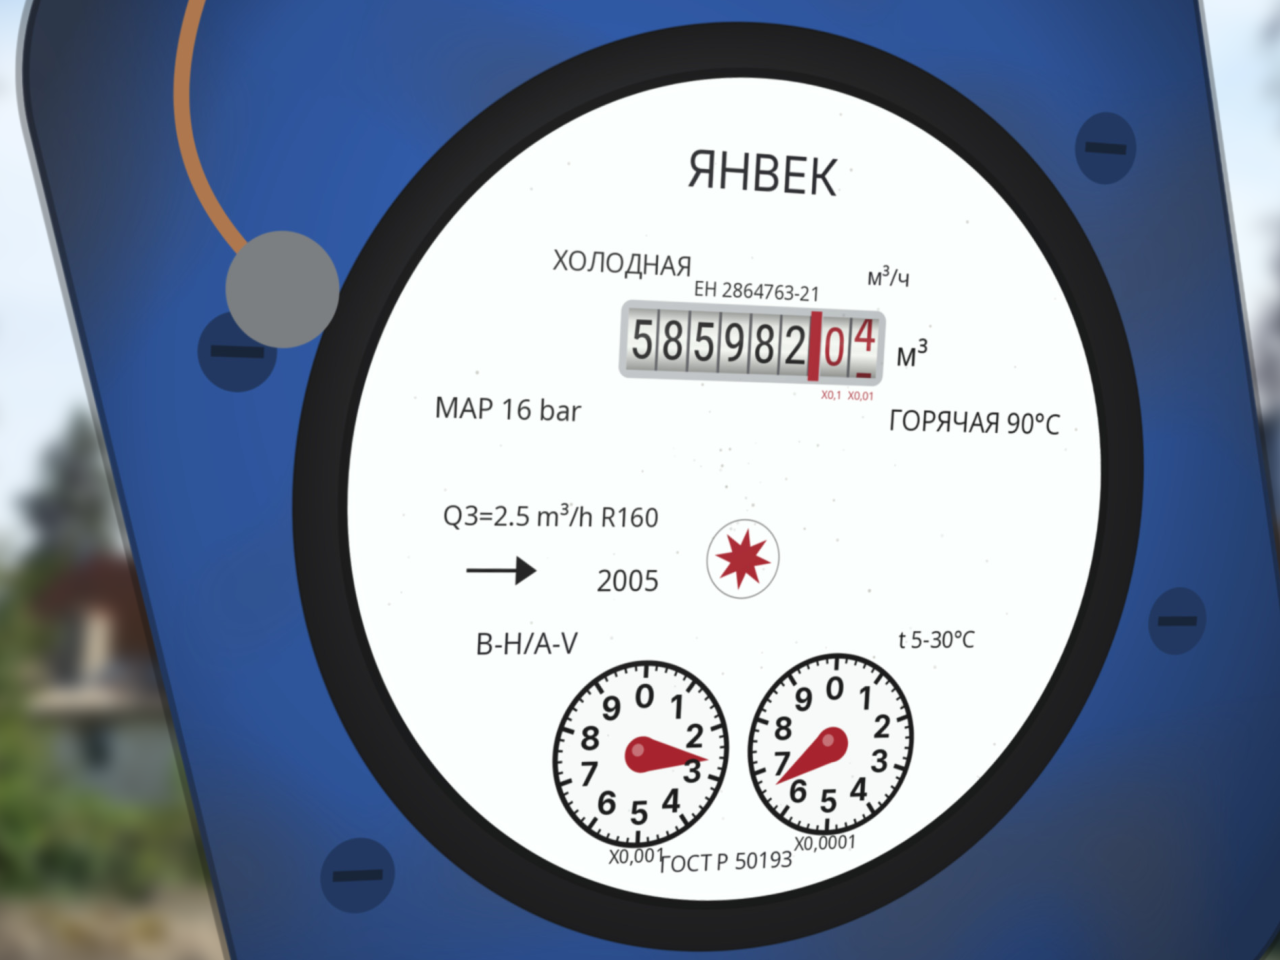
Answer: 585982.0426 (m³)
